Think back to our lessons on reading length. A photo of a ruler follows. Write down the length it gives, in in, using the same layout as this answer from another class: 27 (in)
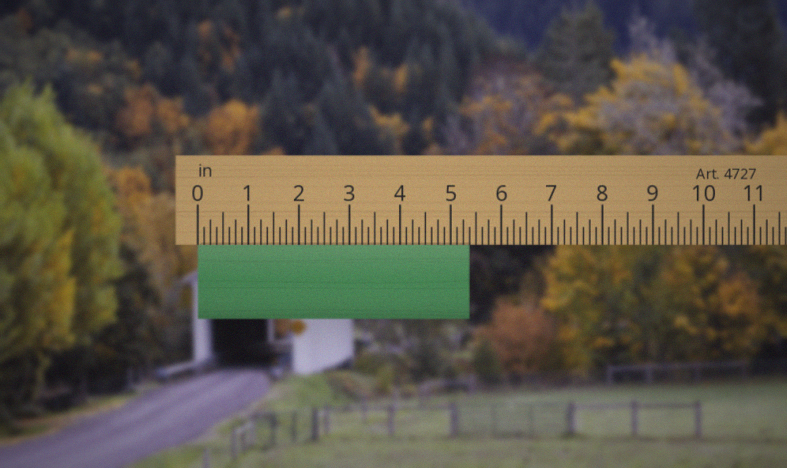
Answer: 5.375 (in)
